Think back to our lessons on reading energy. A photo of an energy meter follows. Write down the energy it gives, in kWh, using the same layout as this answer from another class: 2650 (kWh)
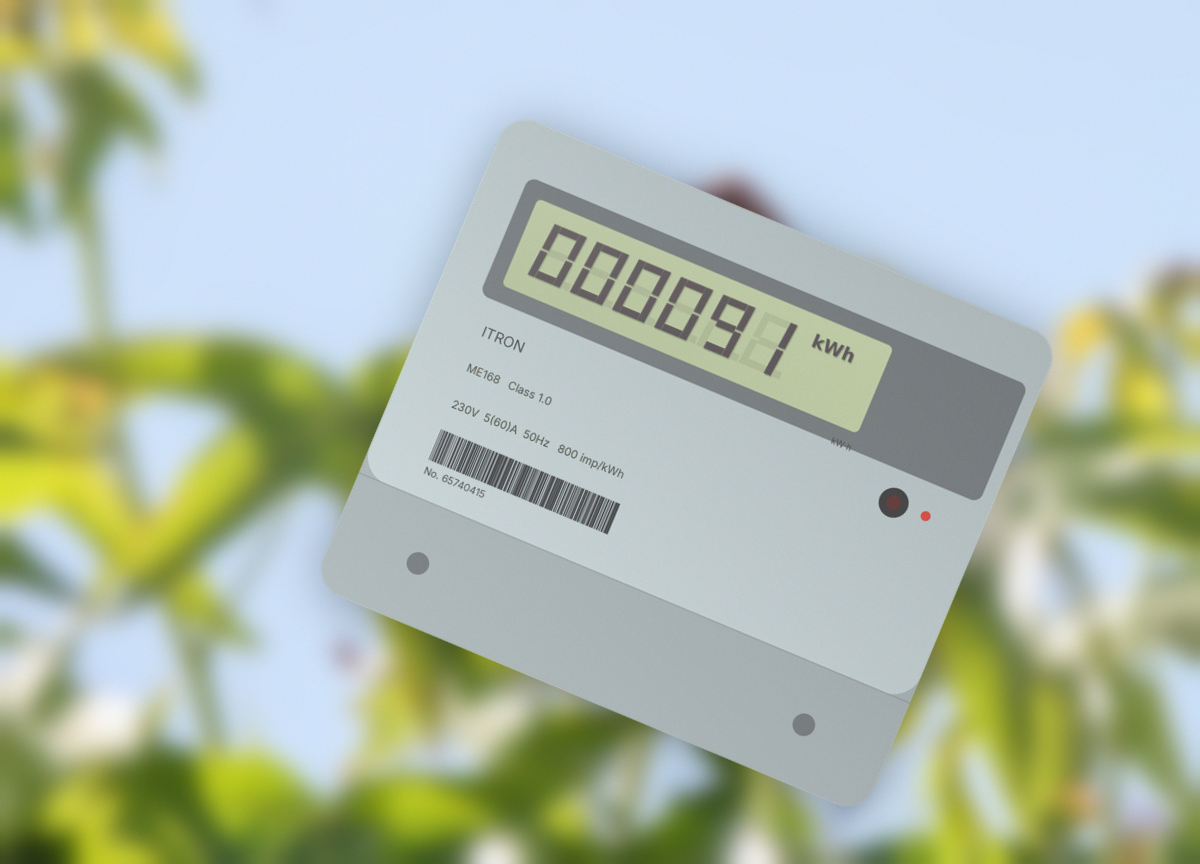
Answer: 91 (kWh)
